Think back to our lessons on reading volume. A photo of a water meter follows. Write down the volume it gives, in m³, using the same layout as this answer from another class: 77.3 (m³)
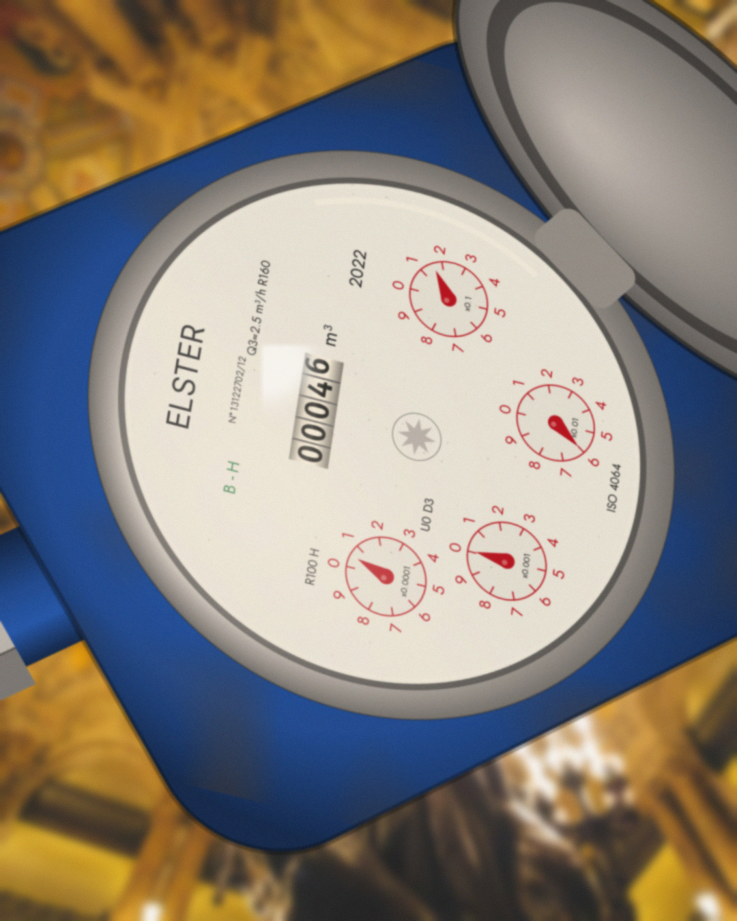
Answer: 46.1600 (m³)
